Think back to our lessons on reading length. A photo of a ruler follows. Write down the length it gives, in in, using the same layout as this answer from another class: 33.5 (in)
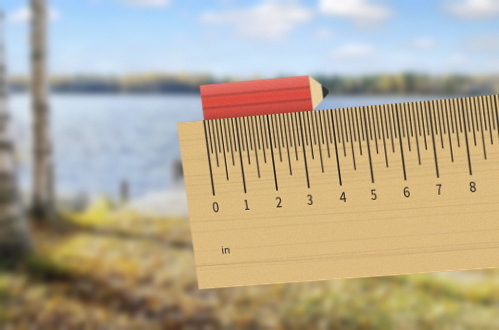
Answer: 4 (in)
